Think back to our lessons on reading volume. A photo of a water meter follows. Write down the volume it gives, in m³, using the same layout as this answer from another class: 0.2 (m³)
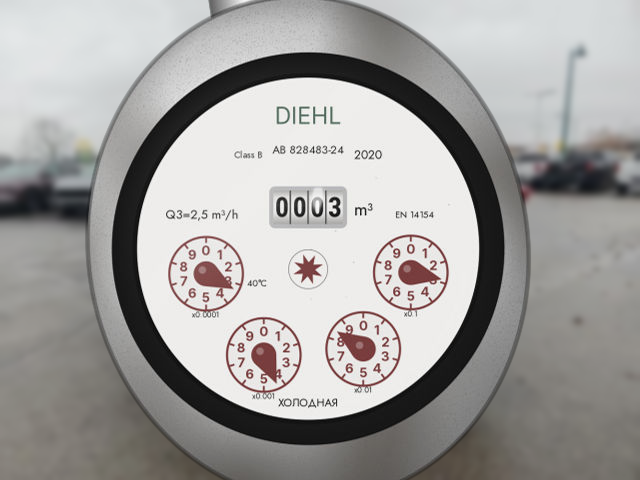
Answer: 3.2843 (m³)
